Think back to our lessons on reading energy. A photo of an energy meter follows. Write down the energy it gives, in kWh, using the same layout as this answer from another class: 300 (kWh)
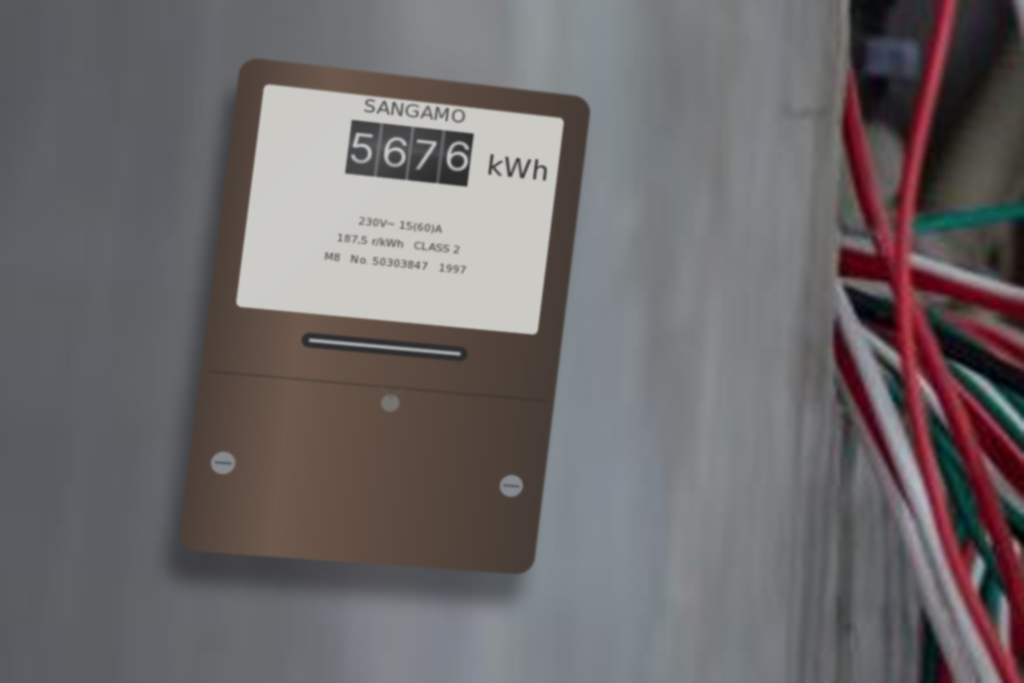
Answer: 5676 (kWh)
